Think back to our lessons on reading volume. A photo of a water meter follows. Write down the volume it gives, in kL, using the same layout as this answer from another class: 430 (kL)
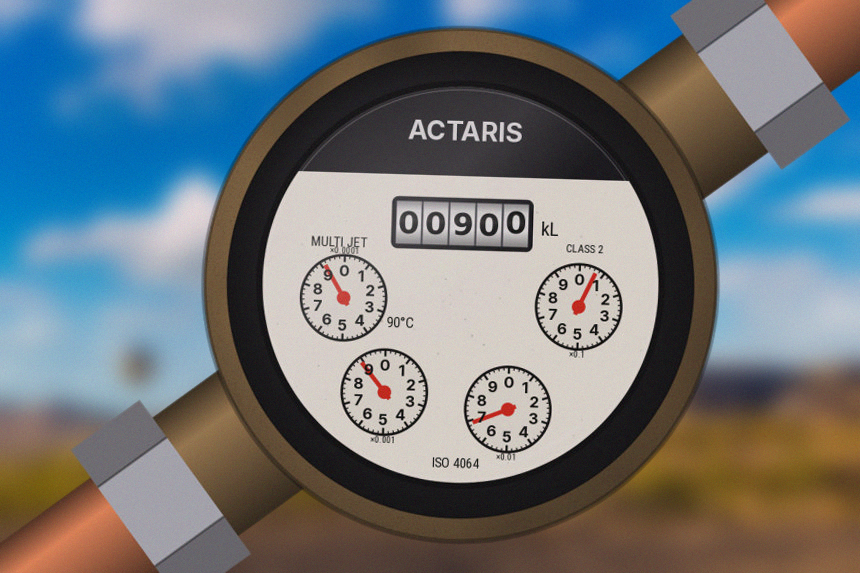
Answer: 900.0689 (kL)
